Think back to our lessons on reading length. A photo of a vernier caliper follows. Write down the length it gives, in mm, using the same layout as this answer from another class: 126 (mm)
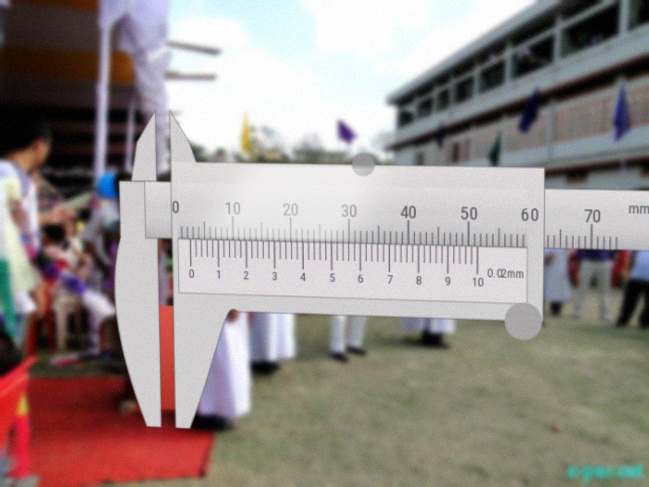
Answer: 2.5 (mm)
